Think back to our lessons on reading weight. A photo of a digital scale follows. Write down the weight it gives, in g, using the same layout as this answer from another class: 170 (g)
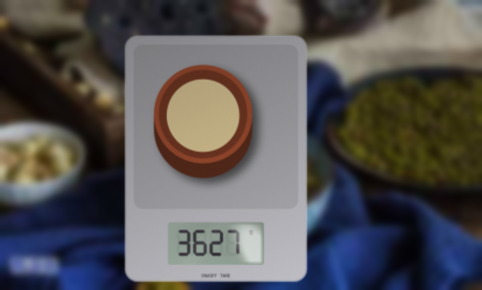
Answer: 3627 (g)
